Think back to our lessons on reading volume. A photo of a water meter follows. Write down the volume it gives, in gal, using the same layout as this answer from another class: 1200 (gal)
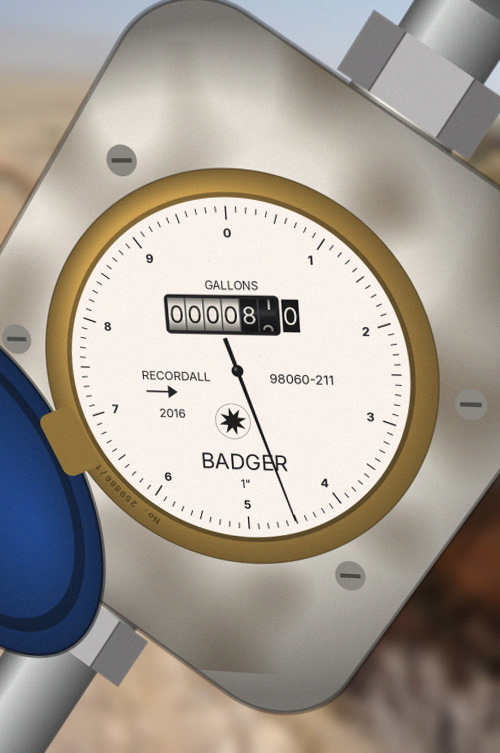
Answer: 814.5 (gal)
